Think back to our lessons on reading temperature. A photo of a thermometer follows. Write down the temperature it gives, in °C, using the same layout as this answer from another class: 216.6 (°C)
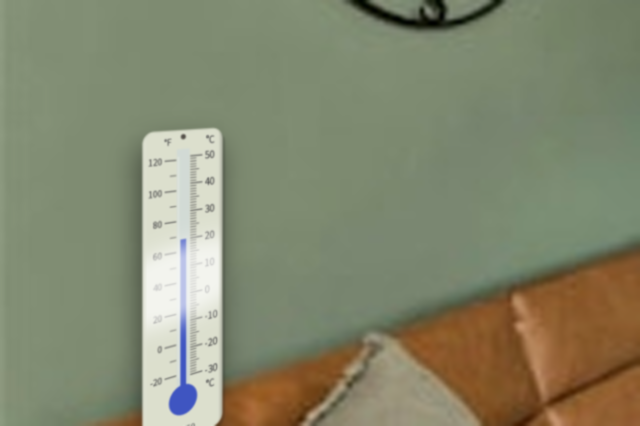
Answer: 20 (°C)
